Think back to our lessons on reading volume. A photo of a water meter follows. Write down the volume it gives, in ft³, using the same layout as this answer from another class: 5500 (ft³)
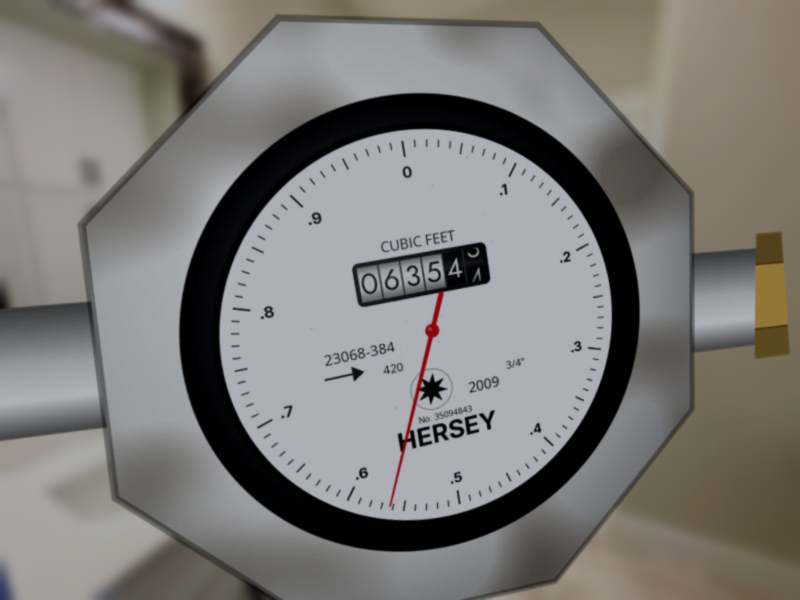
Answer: 63543.56 (ft³)
